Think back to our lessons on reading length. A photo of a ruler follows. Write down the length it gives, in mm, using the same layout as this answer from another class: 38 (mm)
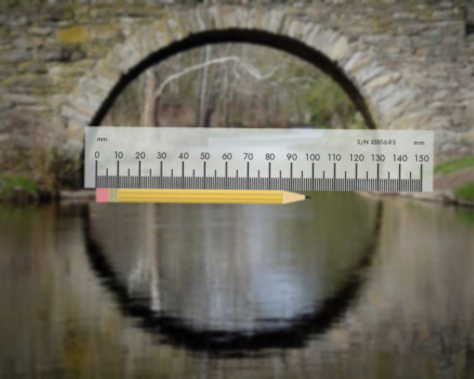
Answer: 100 (mm)
